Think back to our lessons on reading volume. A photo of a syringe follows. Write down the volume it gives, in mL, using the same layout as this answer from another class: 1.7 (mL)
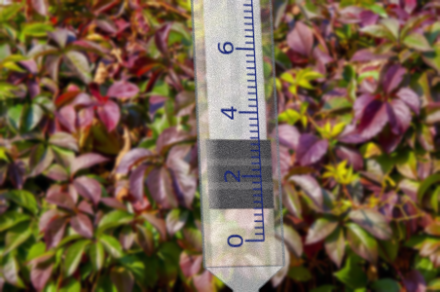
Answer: 1 (mL)
